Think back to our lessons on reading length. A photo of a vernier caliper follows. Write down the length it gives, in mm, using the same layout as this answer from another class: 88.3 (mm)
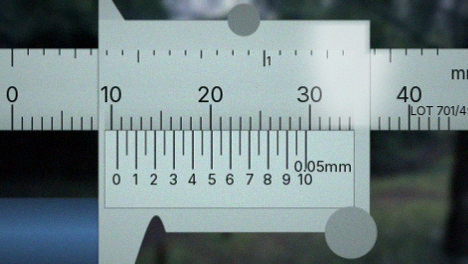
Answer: 10.6 (mm)
